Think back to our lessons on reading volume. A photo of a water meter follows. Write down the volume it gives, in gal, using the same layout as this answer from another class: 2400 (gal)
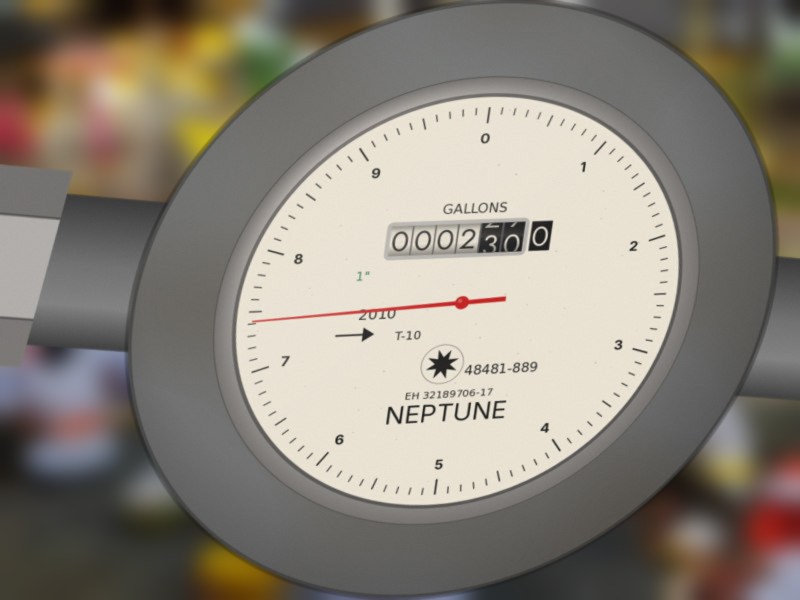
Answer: 2297.4 (gal)
